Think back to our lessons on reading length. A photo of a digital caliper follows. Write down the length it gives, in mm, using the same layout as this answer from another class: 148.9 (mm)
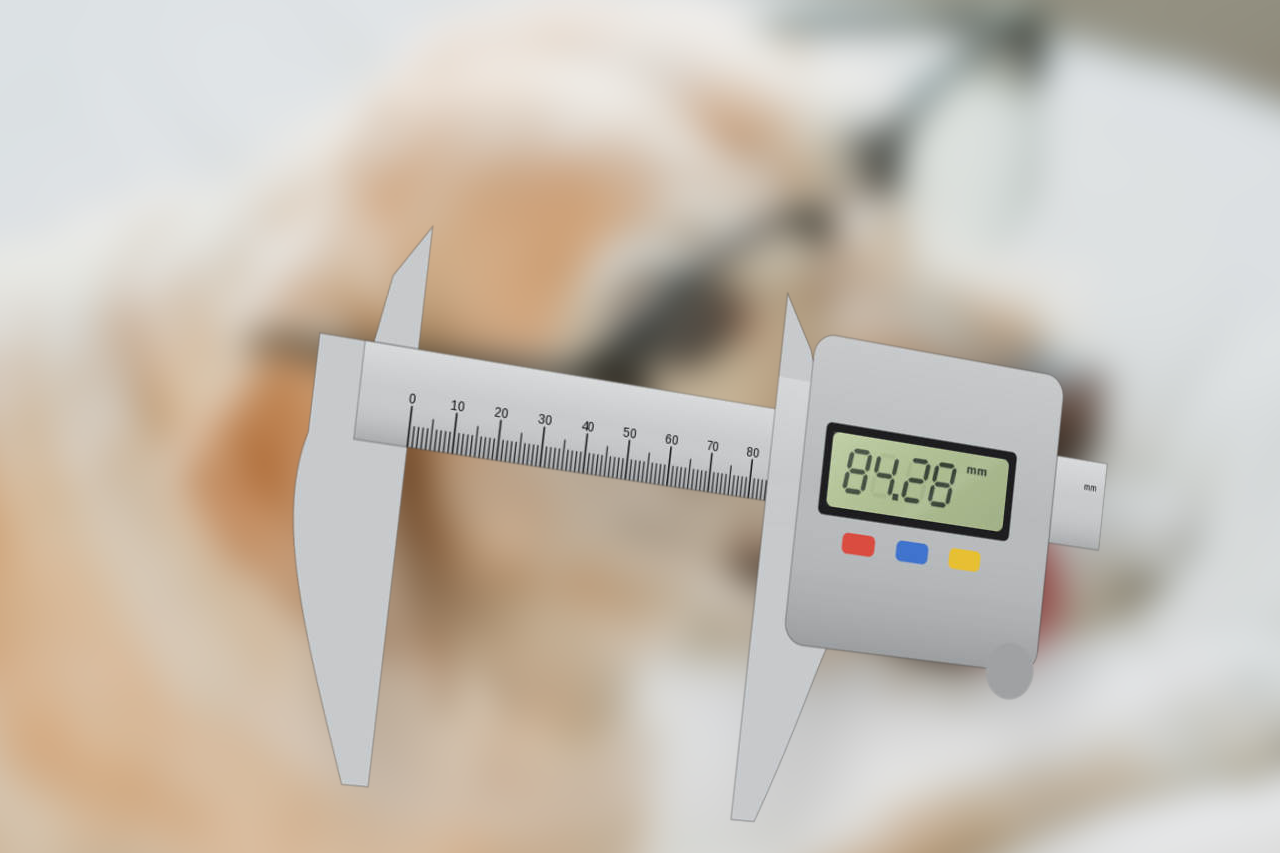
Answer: 84.28 (mm)
